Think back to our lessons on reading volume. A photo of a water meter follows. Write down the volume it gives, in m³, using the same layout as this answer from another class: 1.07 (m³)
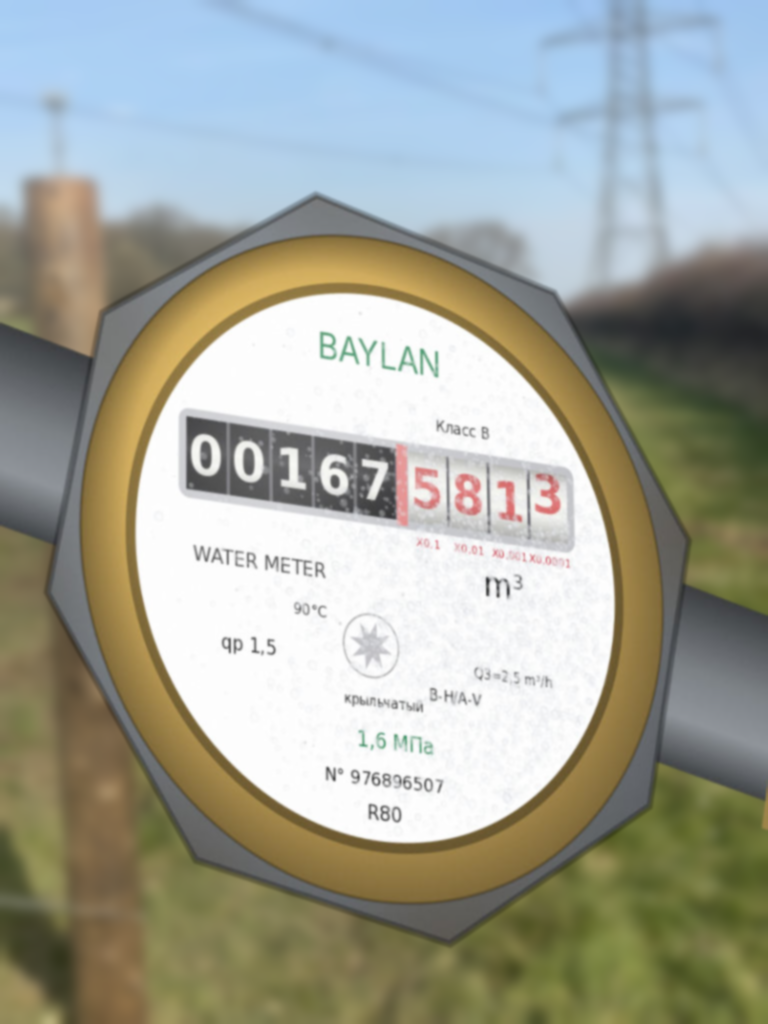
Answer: 167.5813 (m³)
